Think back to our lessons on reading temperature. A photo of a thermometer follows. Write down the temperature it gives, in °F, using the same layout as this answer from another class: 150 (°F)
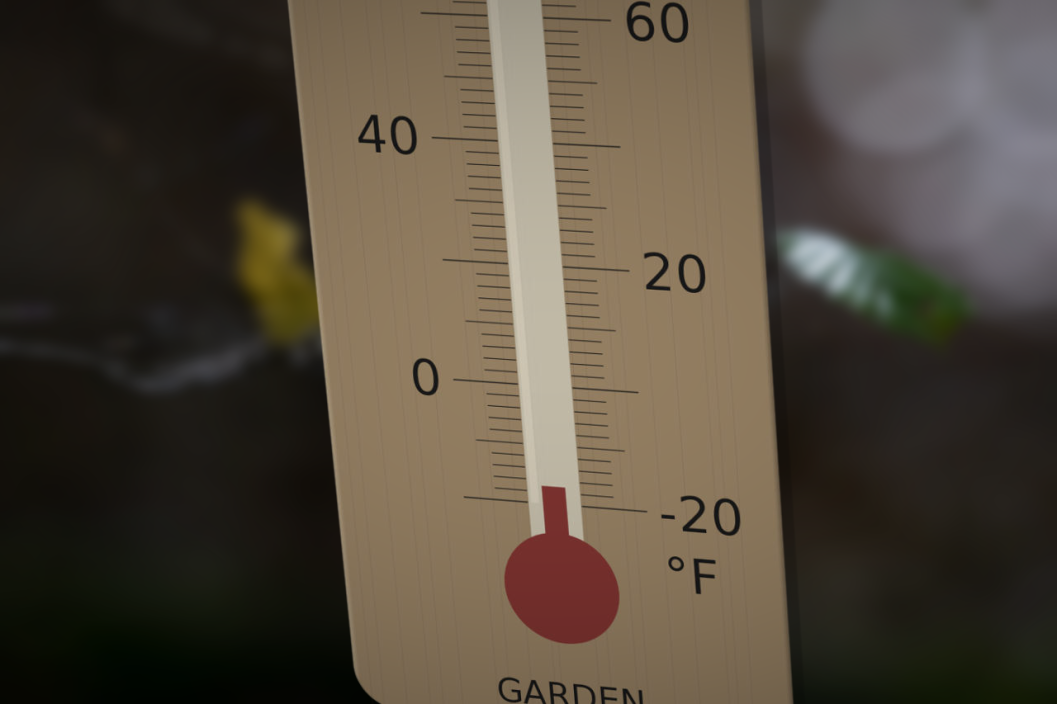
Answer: -17 (°F)
